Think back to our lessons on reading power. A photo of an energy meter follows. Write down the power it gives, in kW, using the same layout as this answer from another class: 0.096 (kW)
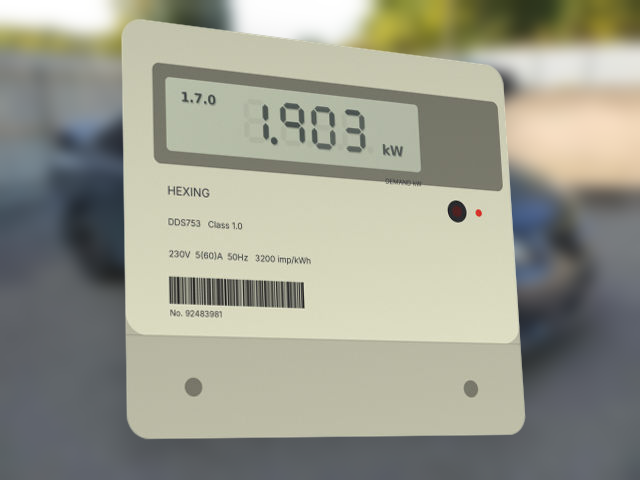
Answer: 1.903 (kW)
